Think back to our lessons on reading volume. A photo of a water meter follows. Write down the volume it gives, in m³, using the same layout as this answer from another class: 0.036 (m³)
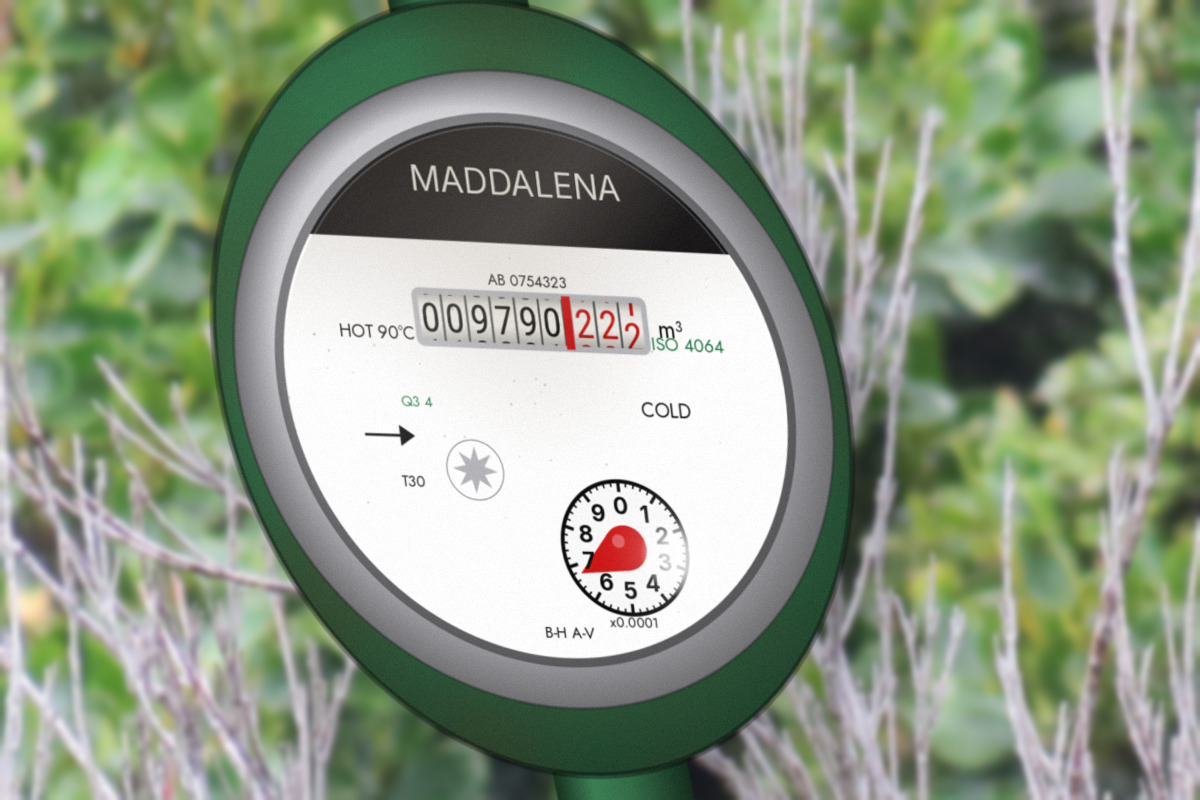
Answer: 9790.2216 (m³)
